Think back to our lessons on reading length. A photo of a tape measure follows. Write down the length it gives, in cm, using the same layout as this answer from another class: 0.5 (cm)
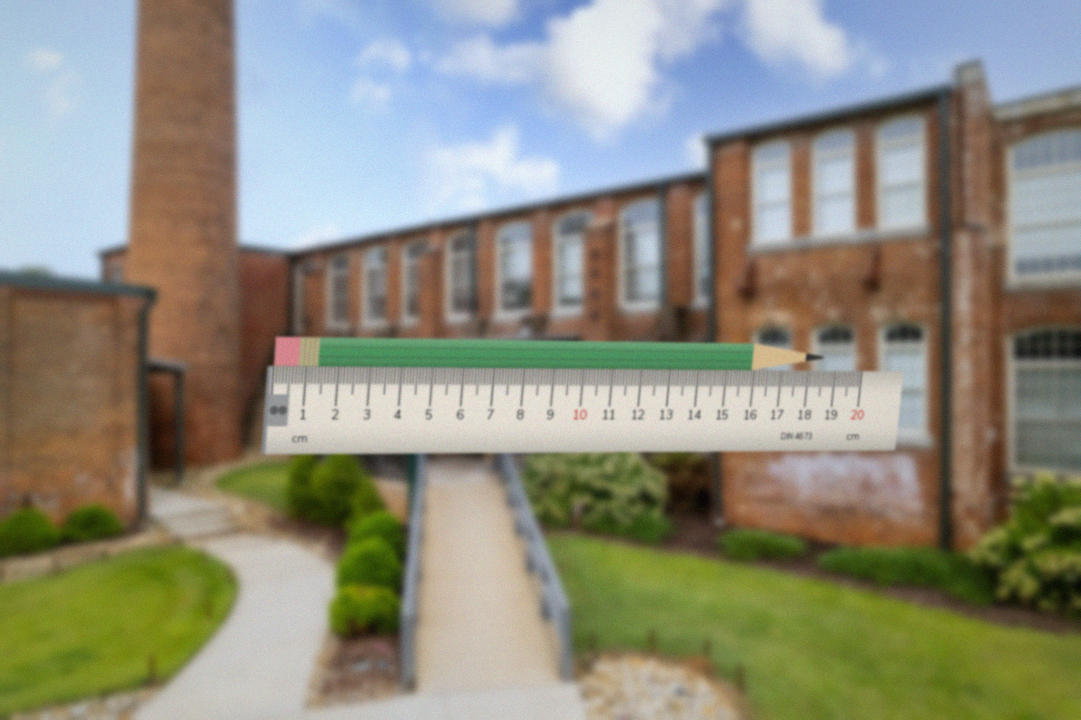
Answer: 18.5 (cm)
